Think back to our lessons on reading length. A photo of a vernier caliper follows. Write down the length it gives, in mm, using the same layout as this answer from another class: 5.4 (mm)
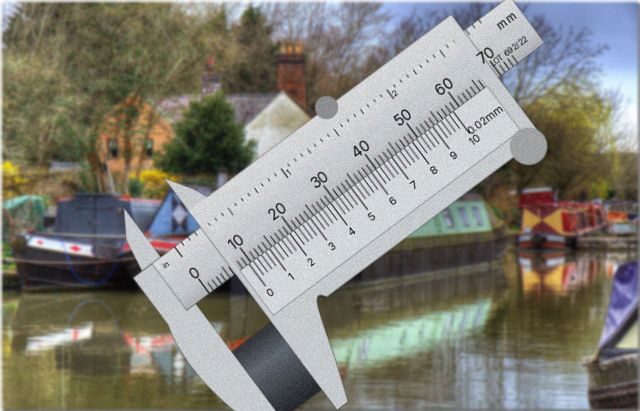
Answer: 9.5 (mm)
